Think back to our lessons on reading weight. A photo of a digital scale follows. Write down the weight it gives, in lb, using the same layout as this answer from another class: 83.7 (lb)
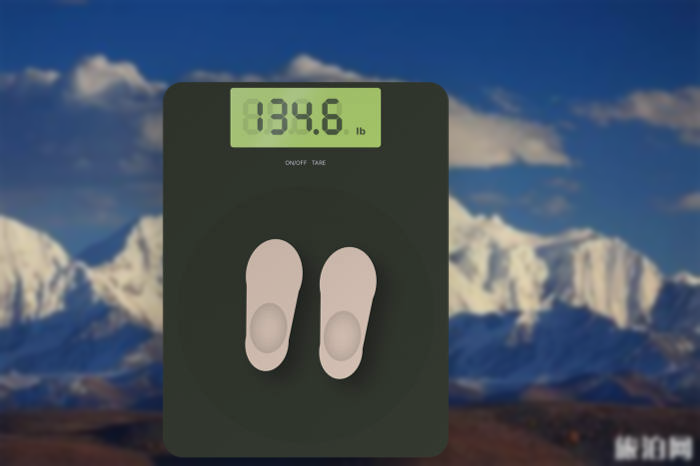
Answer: 134.6 (lb)
